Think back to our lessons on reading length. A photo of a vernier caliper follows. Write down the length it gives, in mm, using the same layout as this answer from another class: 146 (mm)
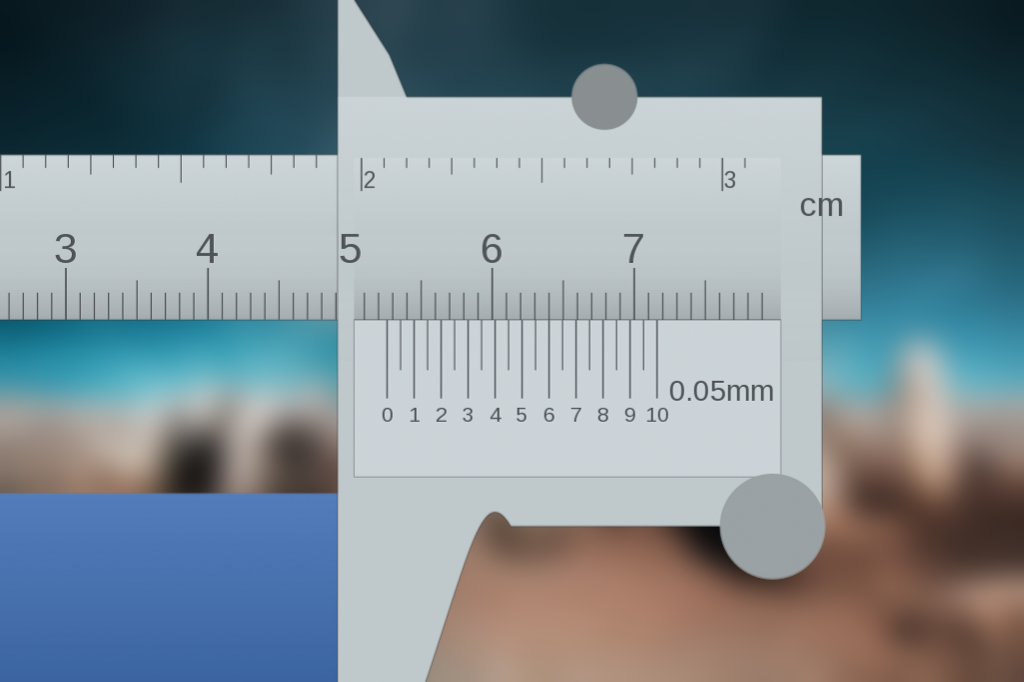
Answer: 52.6 (mm)
